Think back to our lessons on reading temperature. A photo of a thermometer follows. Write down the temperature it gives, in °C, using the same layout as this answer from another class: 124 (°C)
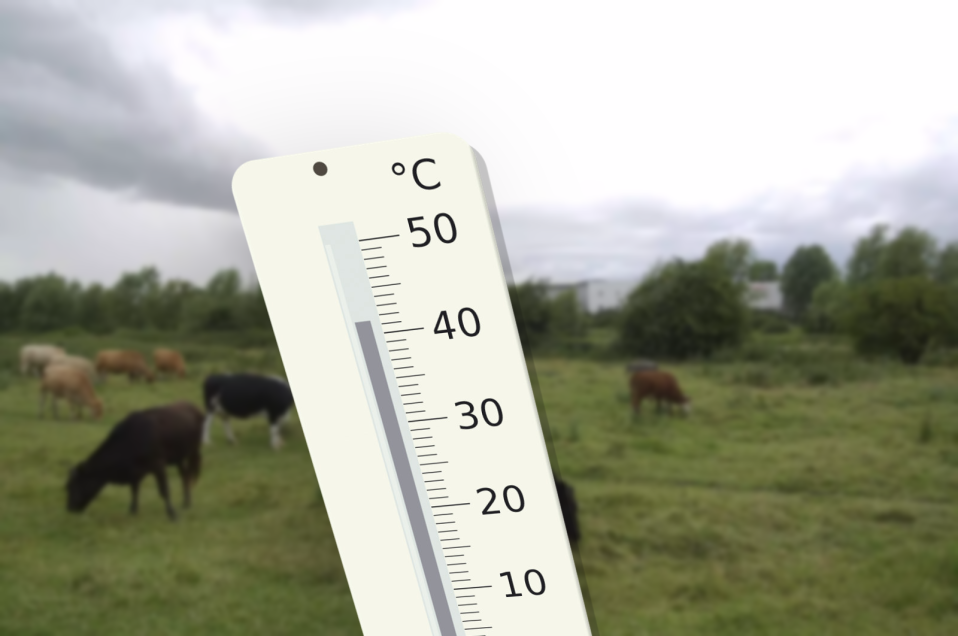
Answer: 41.5 (°C)
